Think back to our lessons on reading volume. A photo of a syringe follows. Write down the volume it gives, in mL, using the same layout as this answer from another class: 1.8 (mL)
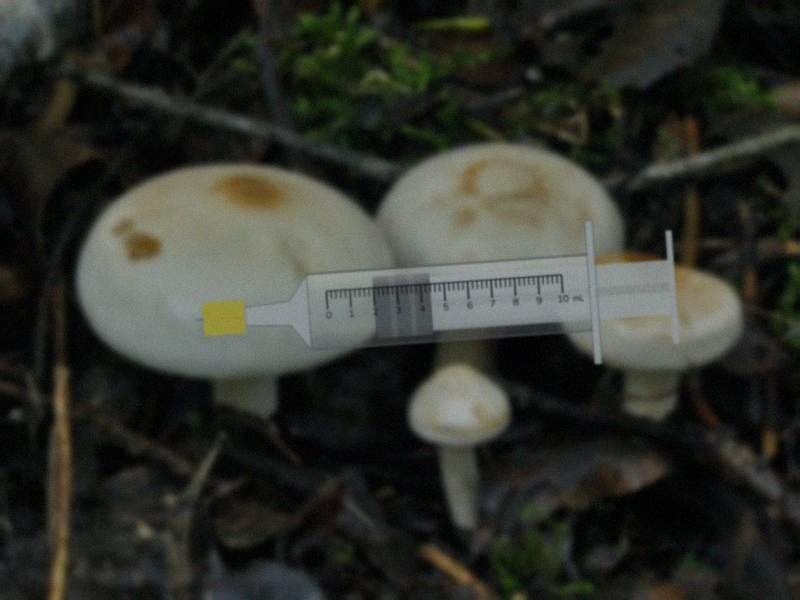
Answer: 2 (mL)
